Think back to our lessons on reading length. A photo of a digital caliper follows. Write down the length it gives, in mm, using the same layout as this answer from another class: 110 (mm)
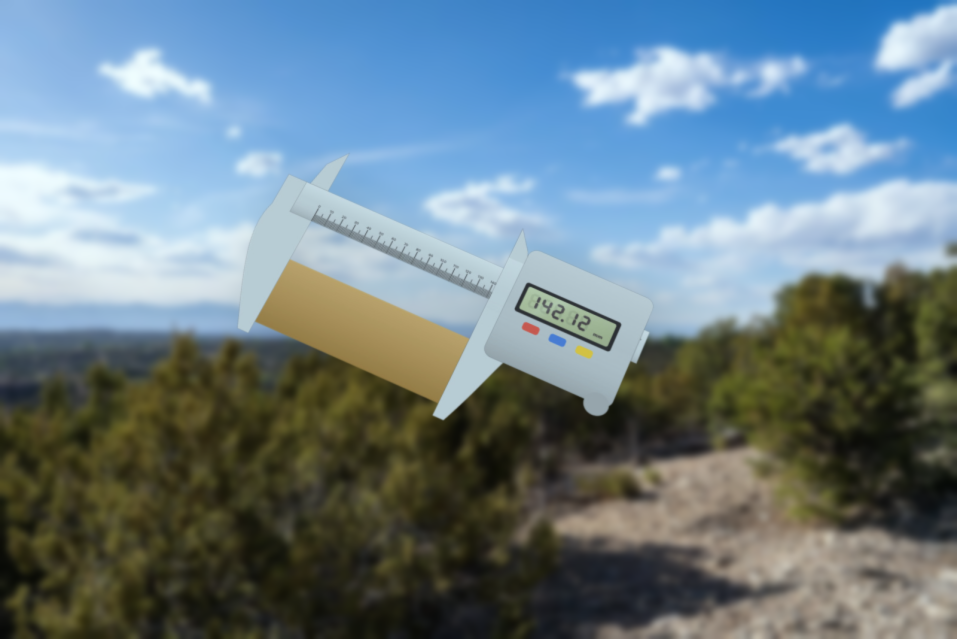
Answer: 142.12 (mm)
